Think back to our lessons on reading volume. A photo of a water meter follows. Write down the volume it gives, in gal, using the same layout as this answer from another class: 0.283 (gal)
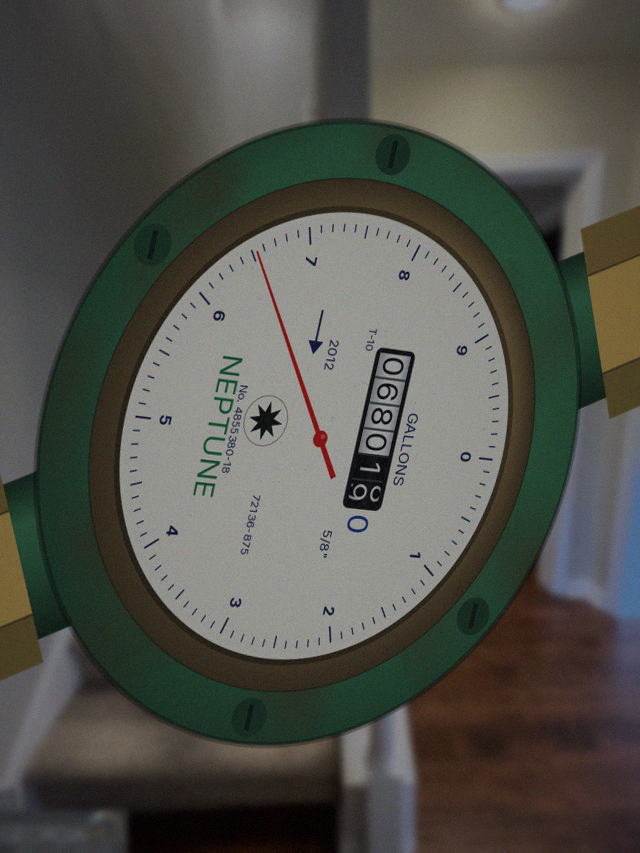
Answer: 680186.5 (gal)
